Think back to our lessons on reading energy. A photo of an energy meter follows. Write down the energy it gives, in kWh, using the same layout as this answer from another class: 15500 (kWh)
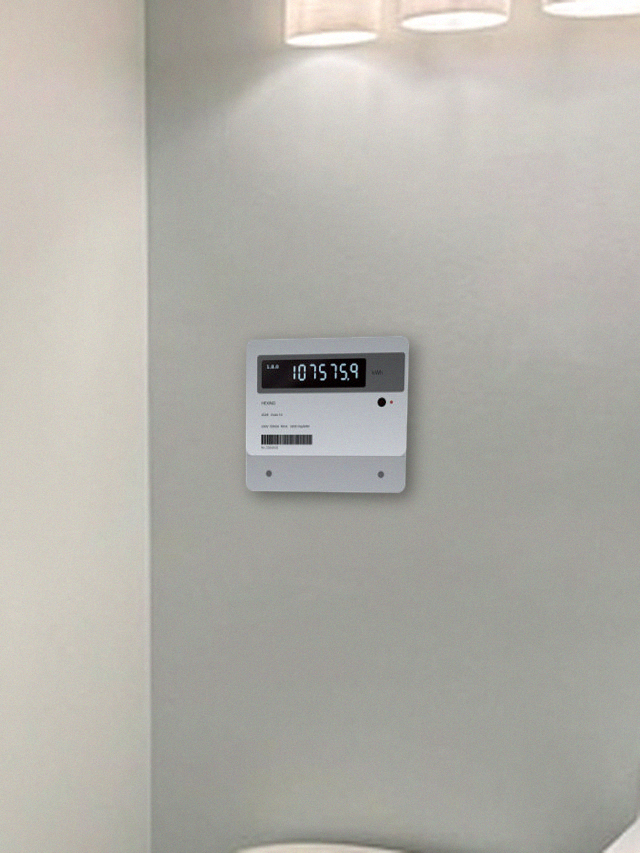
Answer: 107575.9 (kWh)
